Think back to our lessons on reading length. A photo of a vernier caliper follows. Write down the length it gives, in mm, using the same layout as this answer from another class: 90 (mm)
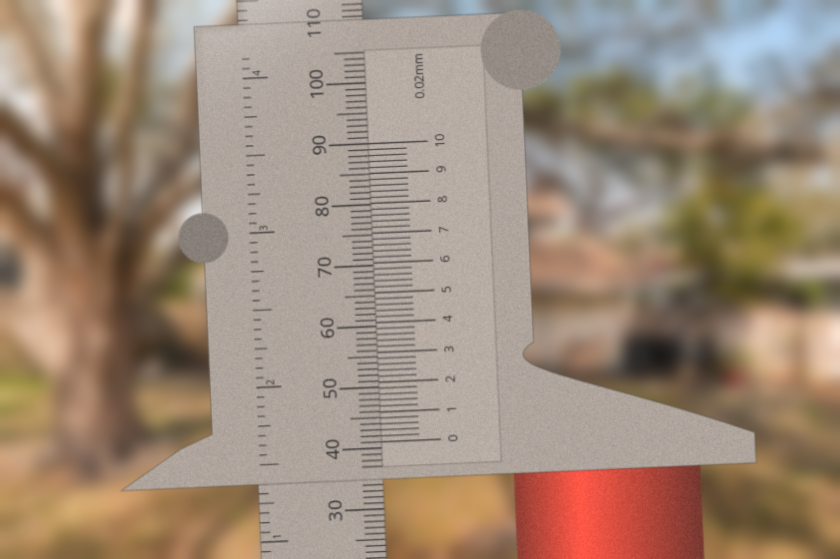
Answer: 41.0 (mm)
